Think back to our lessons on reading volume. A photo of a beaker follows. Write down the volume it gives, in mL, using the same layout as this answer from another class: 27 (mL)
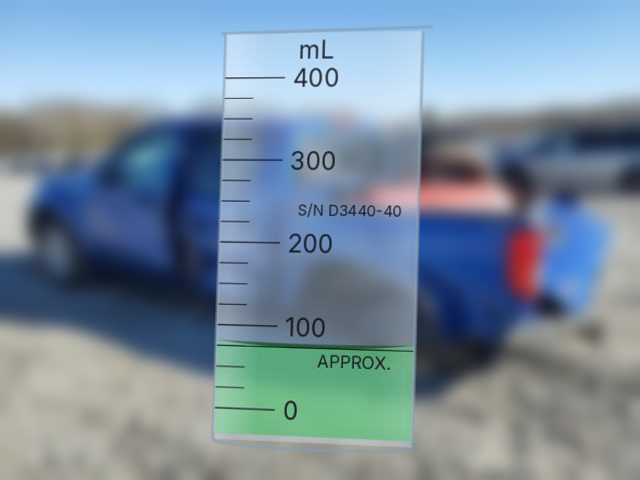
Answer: 75 (mL)
